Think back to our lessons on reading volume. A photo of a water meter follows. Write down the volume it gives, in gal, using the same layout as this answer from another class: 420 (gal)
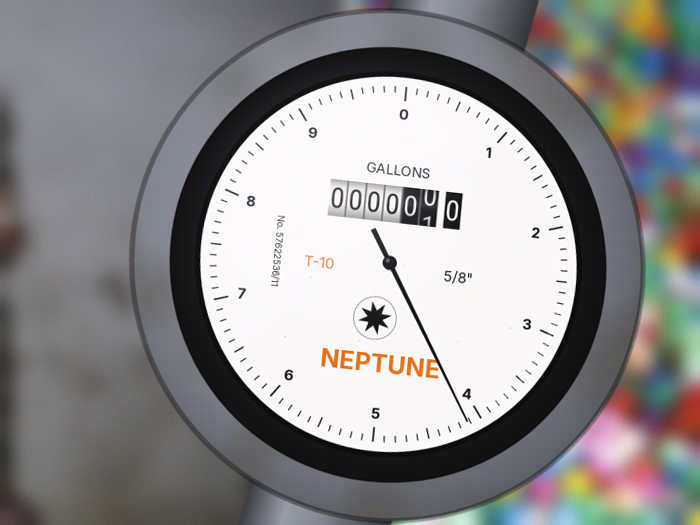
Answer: 4.1 (gal)
